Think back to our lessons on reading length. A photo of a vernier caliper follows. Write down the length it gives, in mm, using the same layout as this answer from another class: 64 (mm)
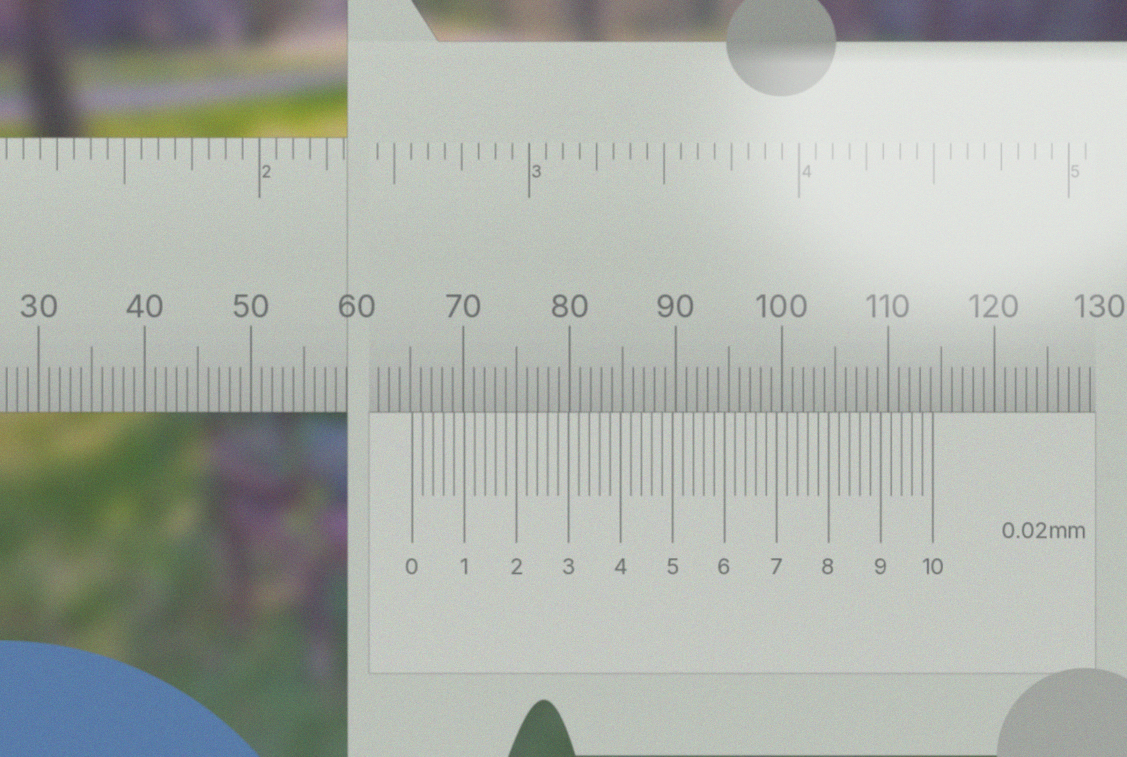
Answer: 65.2 (mm)
